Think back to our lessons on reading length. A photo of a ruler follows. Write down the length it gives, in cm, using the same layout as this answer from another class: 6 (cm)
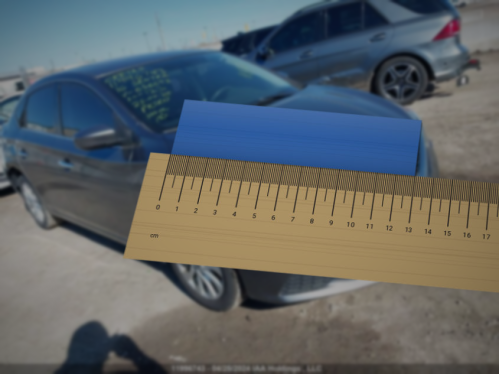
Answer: 13 (cm)
